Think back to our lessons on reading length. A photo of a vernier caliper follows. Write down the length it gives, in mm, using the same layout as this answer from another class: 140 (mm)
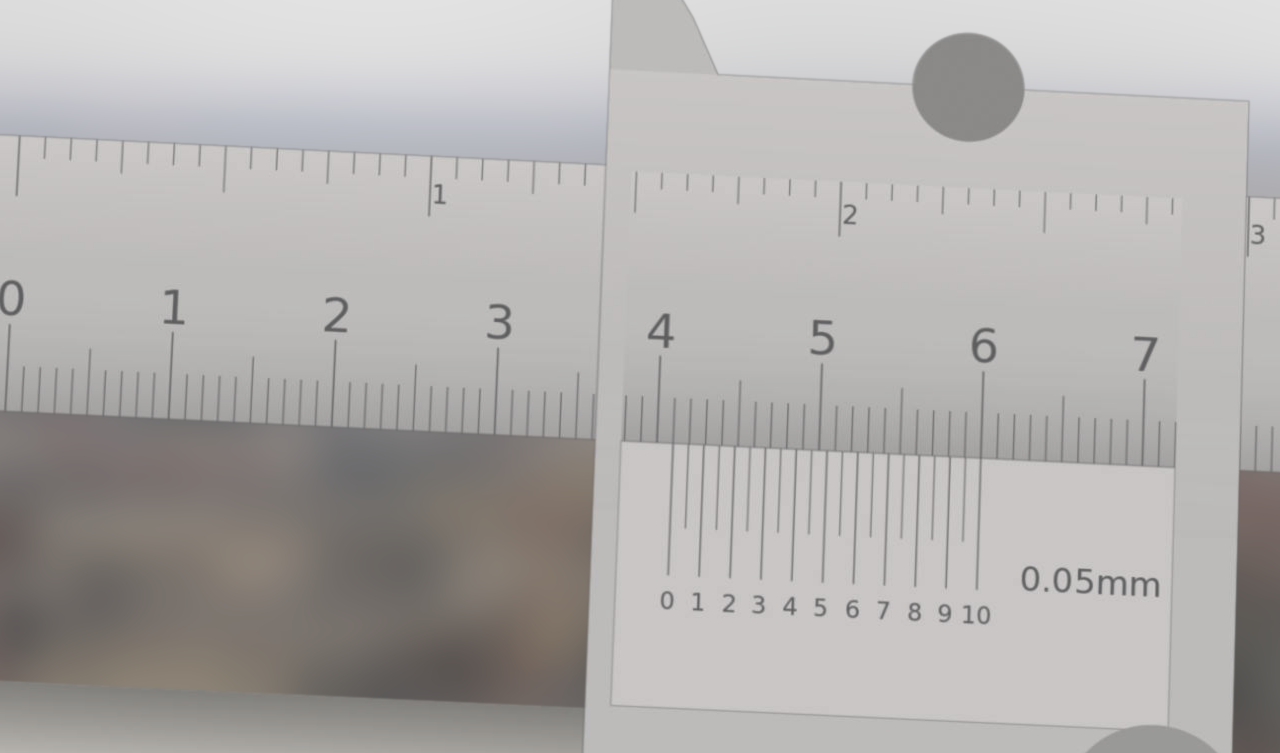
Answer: 41.0 (mm)
